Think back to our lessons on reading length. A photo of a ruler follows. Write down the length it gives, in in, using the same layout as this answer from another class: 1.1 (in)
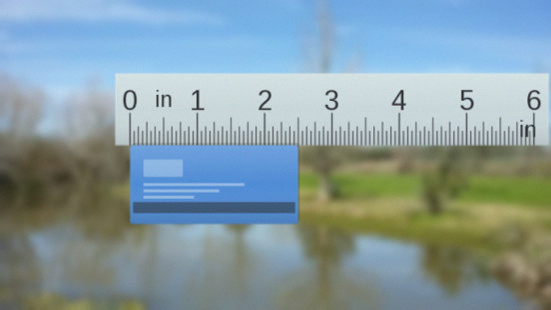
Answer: 2.5 (in)
